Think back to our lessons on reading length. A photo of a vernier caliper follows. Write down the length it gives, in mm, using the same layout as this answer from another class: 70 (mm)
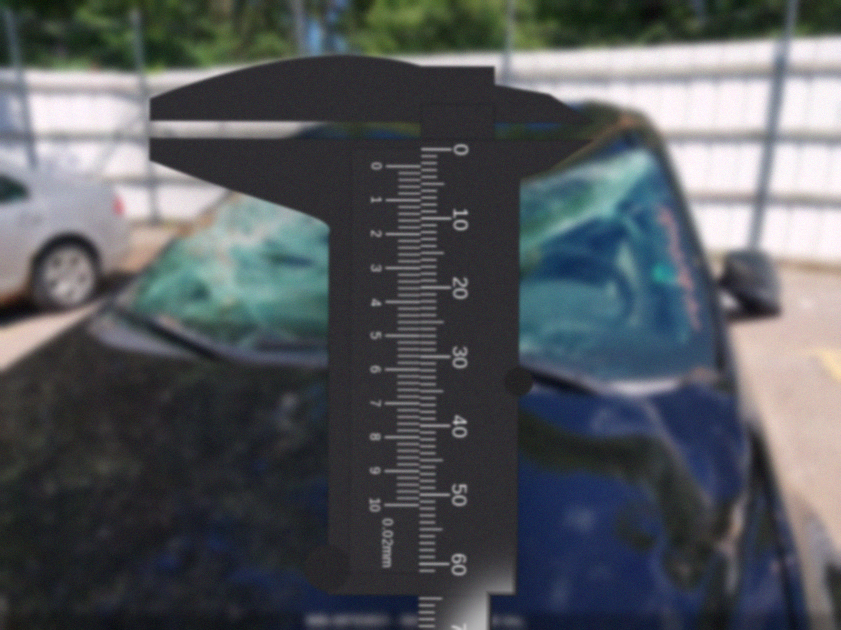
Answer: 2.5 (mm)
